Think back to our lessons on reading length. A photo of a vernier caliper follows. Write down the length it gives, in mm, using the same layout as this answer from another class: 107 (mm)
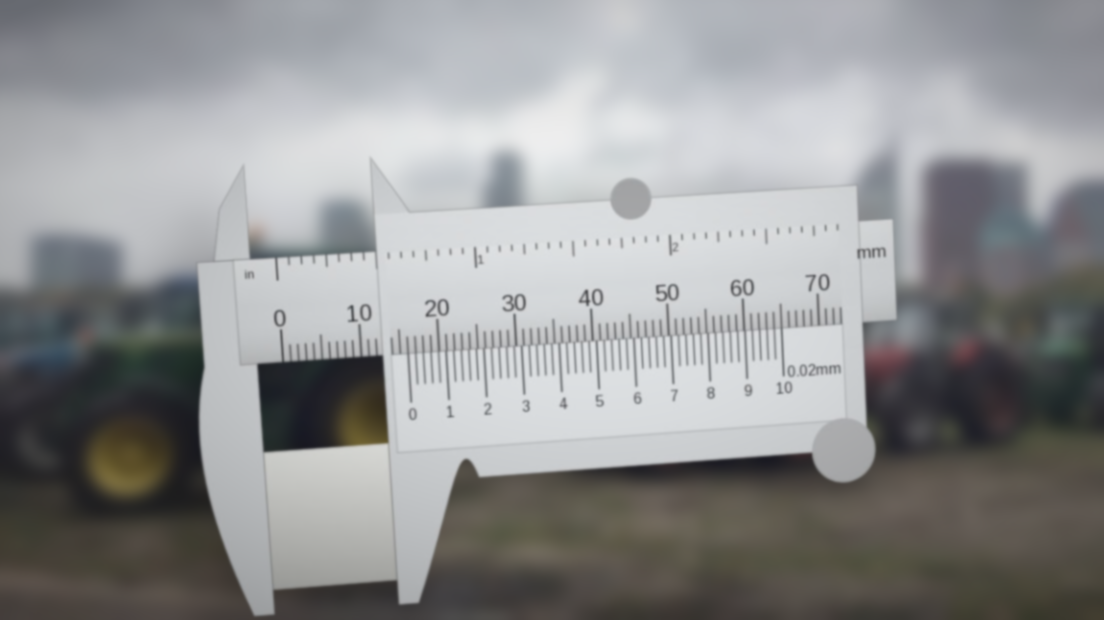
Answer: 16.0 (mm)
